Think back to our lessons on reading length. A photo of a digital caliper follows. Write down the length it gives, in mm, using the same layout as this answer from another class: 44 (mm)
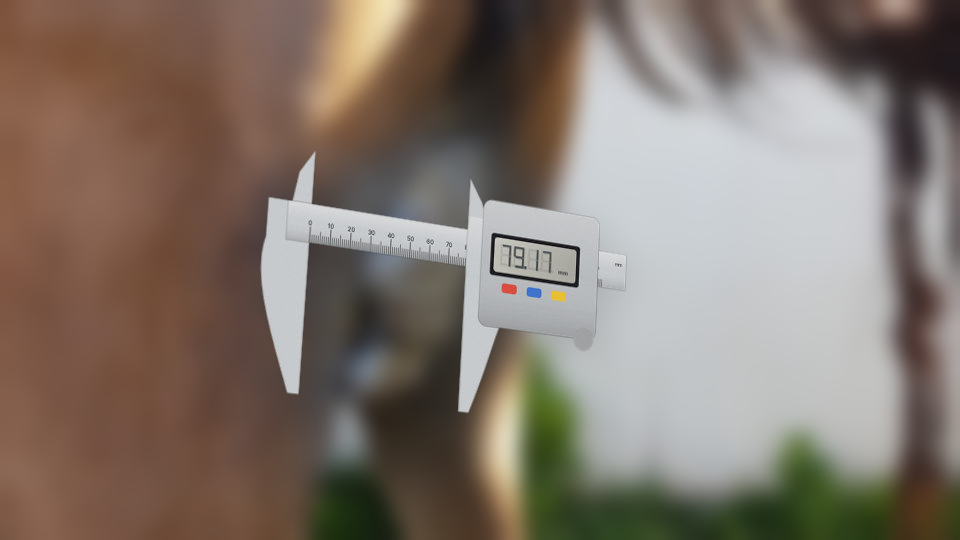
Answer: 79.17 (mm)
